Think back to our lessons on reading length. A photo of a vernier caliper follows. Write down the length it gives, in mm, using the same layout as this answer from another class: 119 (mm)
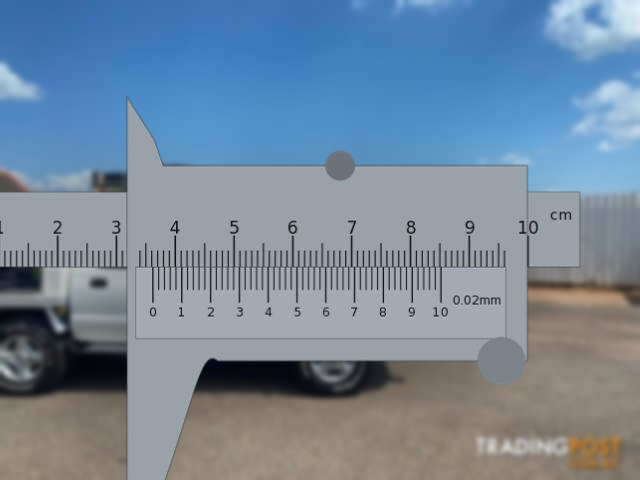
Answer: 36.2 (mm)
